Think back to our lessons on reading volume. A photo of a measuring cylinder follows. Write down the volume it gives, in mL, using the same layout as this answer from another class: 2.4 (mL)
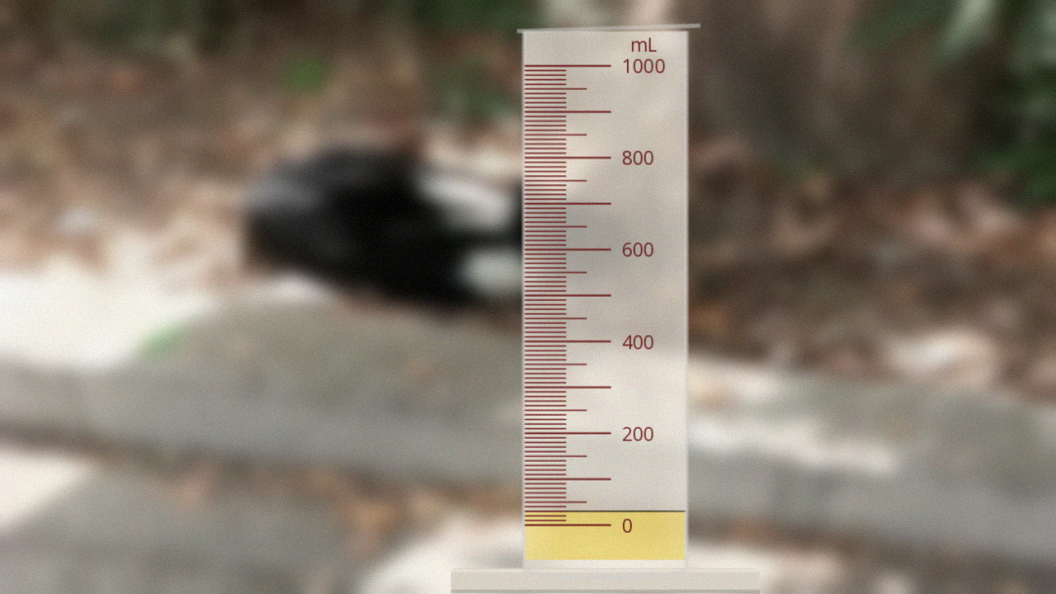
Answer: 30 (mL)
